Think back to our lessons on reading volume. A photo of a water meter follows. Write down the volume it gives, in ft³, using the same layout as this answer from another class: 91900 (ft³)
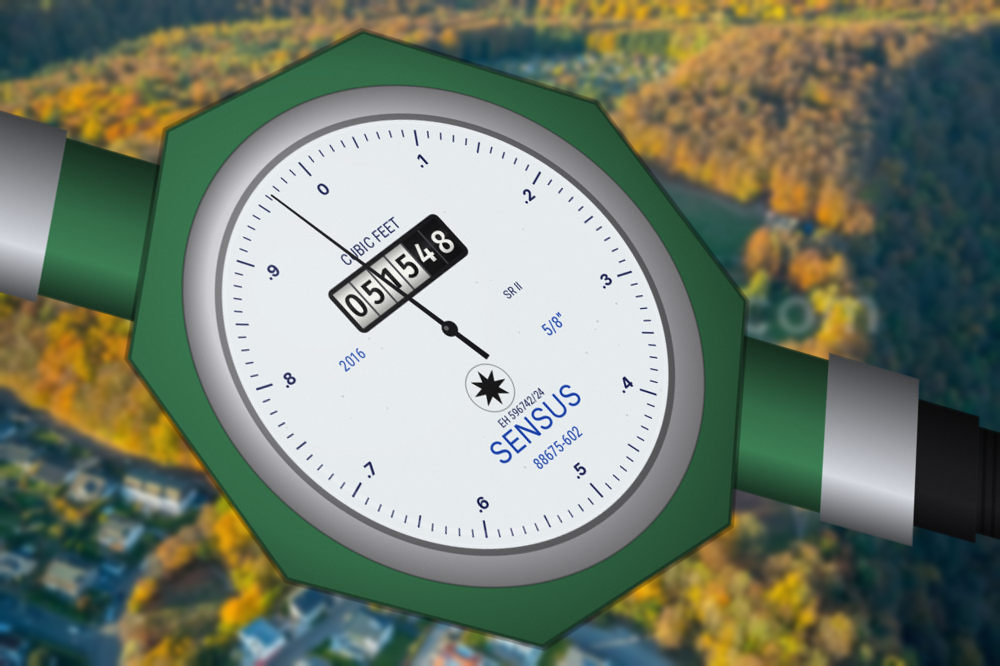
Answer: 51547.96 (ft³)
